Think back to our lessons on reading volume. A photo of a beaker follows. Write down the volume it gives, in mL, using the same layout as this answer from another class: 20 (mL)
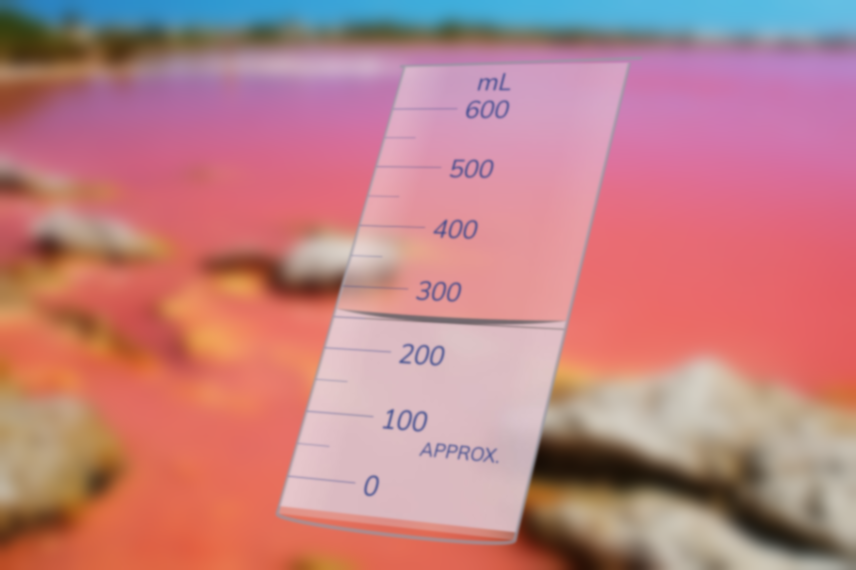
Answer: 250 (mL)
